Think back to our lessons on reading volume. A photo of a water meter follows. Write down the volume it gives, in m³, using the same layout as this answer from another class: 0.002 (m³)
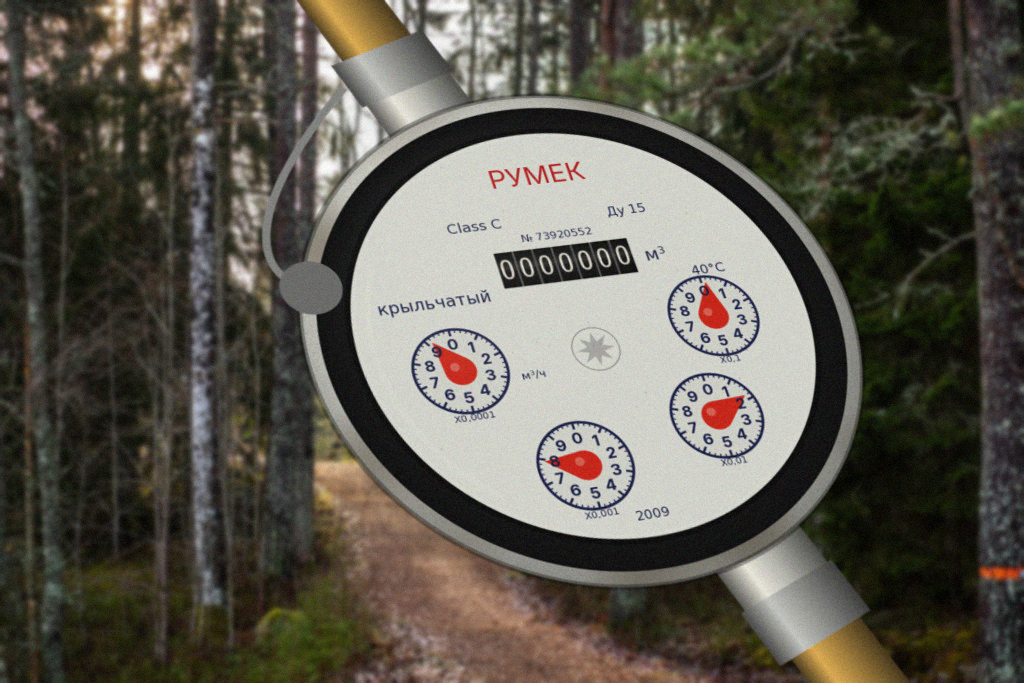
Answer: 0.0179 (m³)
